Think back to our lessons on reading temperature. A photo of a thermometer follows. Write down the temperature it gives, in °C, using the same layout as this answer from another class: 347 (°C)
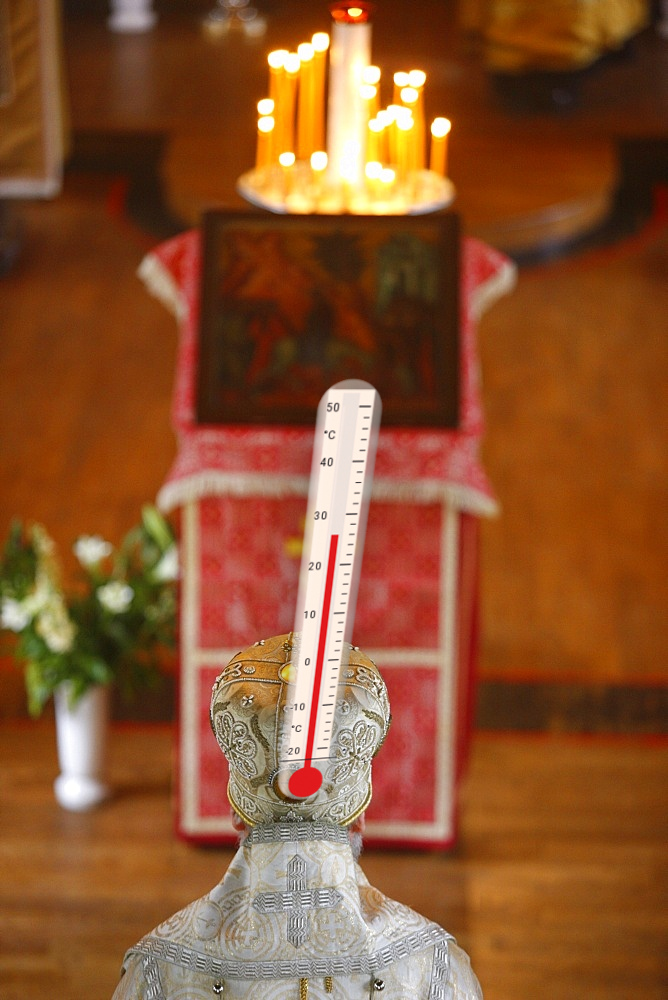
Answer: 26 (°C)
